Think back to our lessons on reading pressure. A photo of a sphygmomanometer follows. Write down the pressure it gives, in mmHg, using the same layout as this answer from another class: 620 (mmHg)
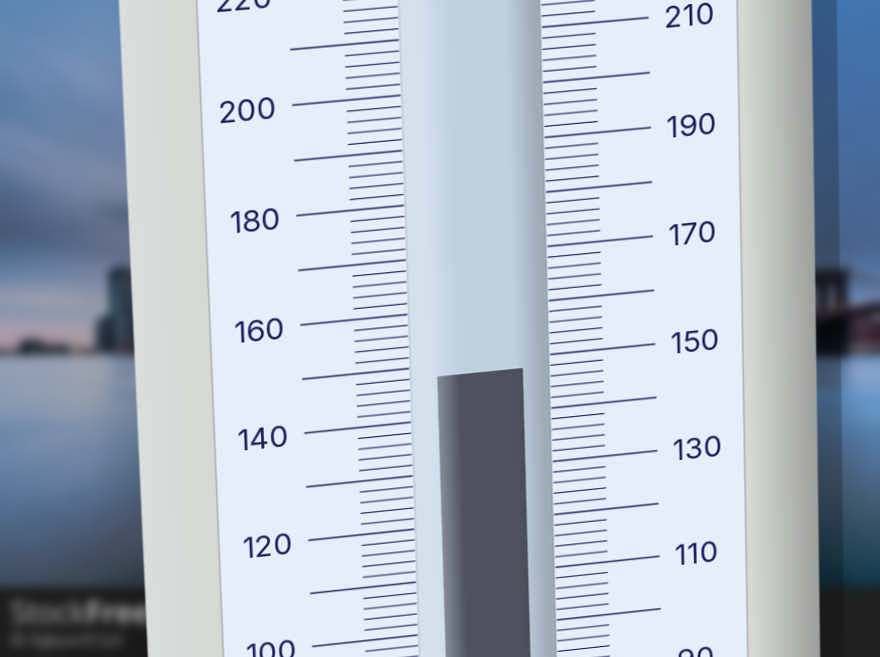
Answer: 148 (mmHg)
